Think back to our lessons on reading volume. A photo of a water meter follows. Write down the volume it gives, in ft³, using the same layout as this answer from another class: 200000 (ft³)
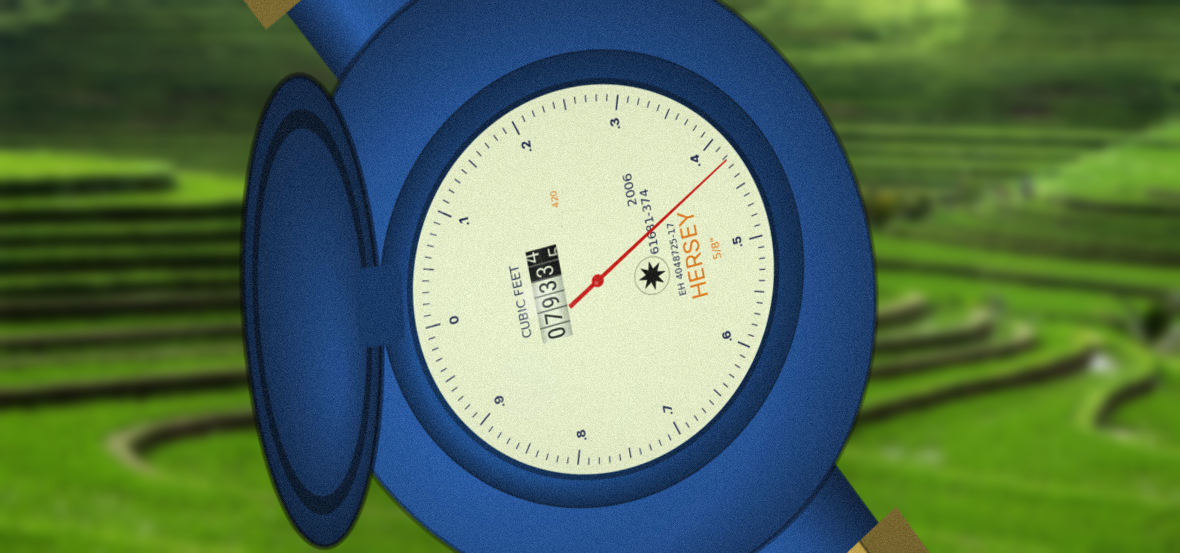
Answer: 79334.42 (ft³)
